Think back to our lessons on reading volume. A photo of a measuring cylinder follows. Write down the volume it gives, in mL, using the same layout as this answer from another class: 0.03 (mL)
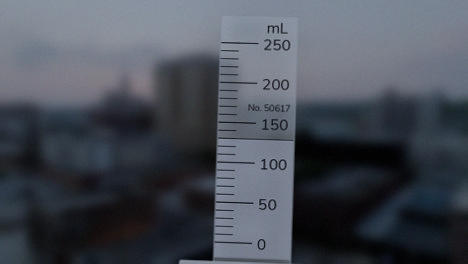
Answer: 130 (mL)
